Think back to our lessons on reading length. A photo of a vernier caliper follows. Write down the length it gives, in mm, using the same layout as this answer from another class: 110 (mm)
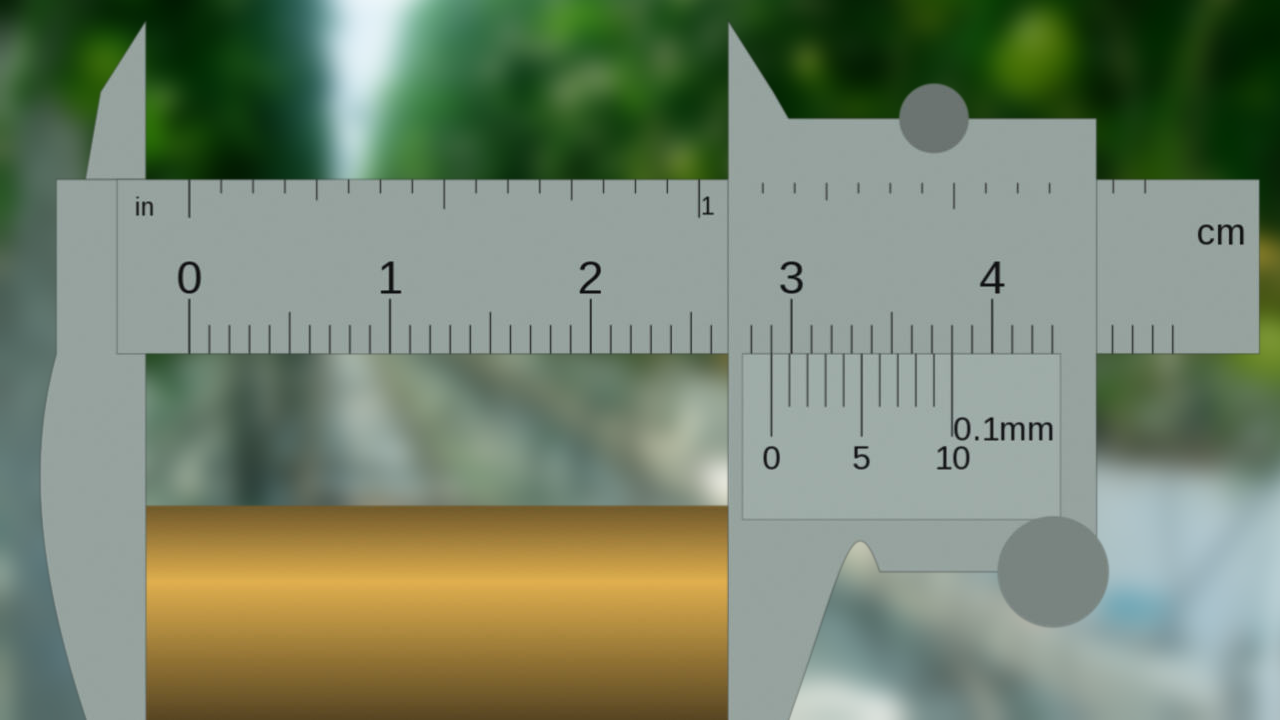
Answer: 29.0 (mm)
